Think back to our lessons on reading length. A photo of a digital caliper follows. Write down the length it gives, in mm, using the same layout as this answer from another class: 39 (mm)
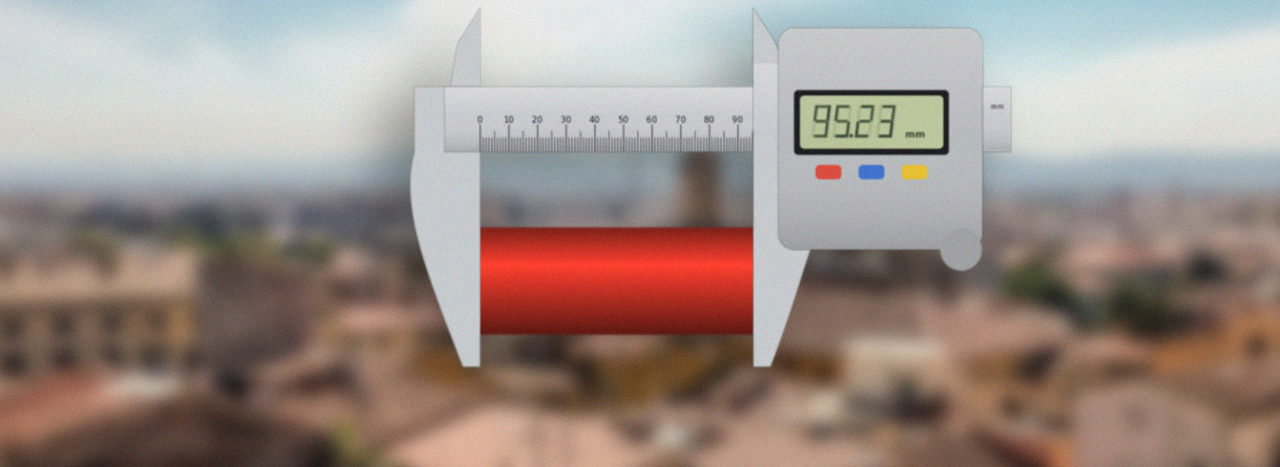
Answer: 95.23 (mm)
